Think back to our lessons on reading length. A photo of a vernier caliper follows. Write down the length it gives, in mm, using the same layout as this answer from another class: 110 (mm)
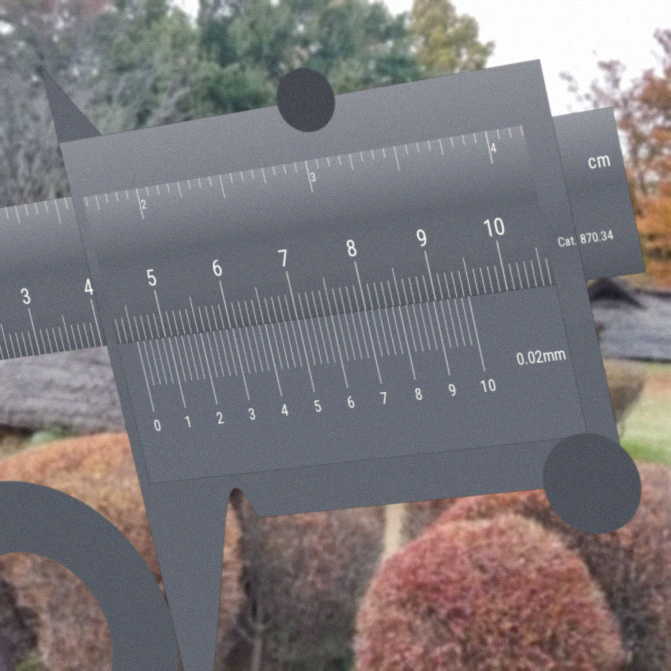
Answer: 45.6 (mm)
